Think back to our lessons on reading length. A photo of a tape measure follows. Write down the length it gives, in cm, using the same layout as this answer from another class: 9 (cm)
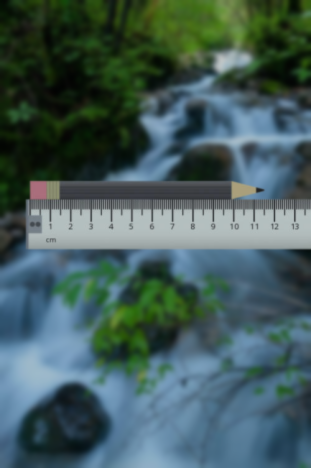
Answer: 11.5 (cm)
